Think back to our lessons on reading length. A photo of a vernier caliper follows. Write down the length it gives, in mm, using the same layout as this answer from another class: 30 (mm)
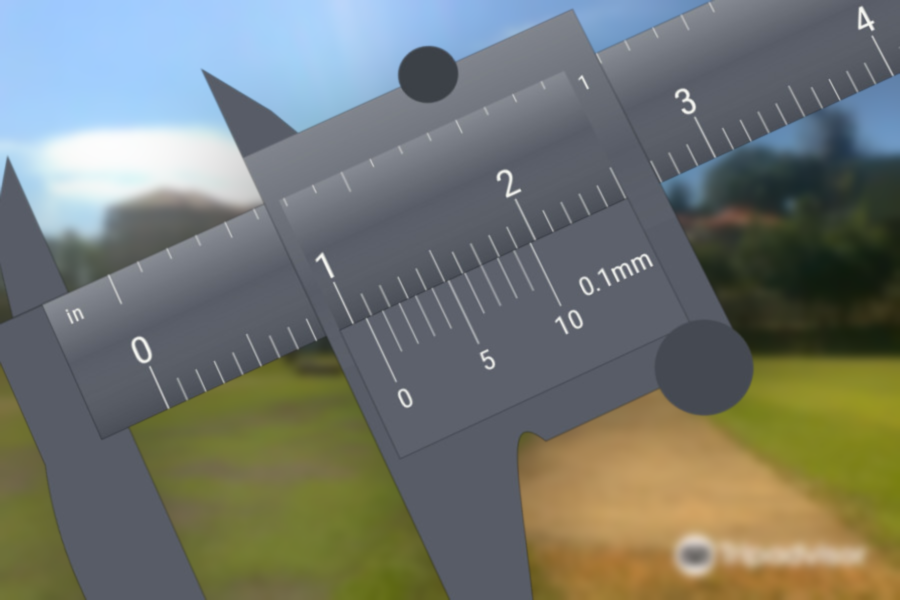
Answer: 10.7 (mm)
